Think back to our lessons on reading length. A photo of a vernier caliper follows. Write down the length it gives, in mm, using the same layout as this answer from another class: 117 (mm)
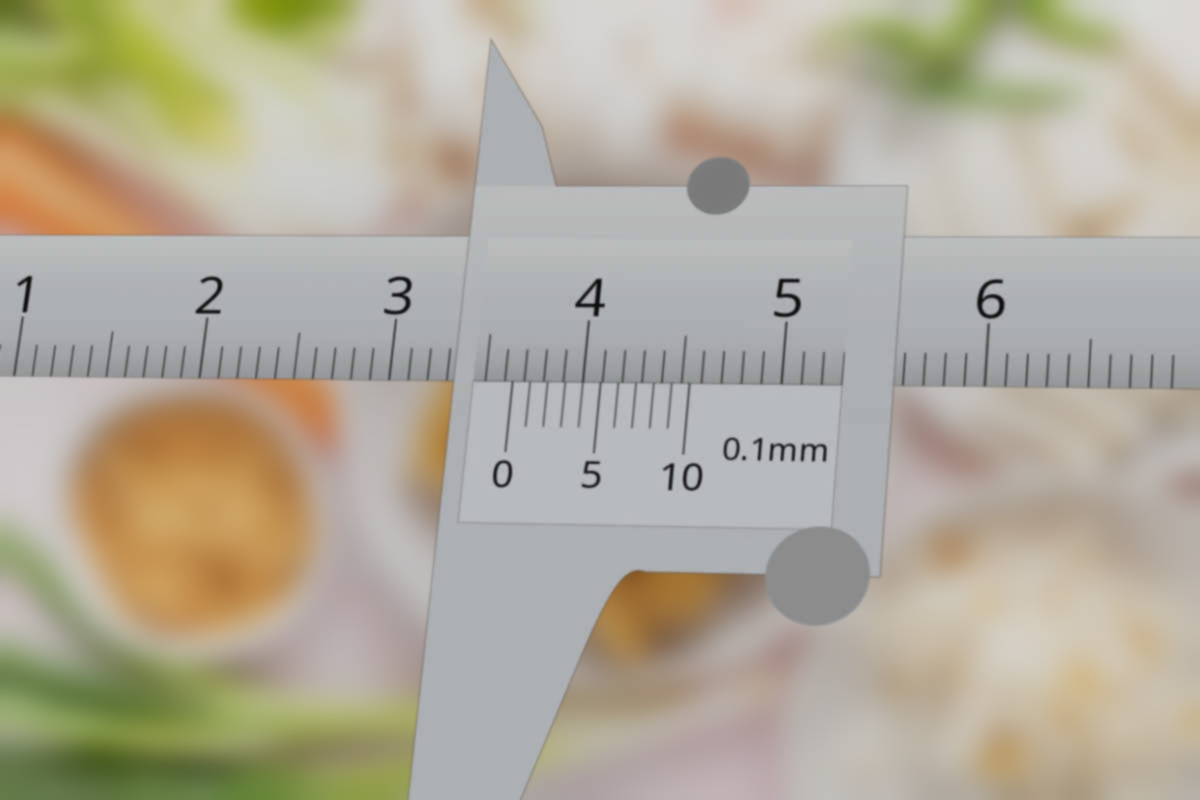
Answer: 36.4 (mm)
